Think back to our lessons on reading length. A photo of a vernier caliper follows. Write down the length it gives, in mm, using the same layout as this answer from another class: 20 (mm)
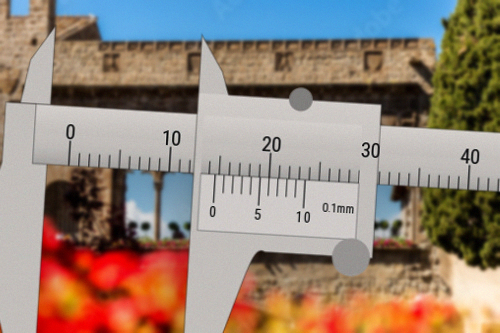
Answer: 14.6 (mm)
